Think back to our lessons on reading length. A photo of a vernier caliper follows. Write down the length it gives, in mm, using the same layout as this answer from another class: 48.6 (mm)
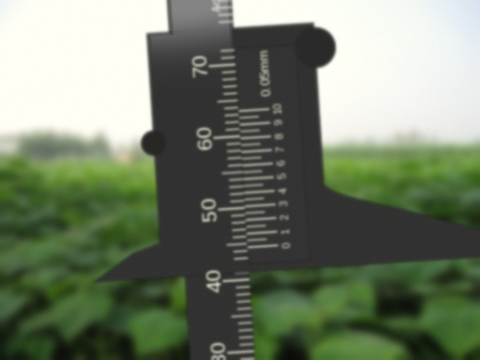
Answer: 44.5 (mm)
